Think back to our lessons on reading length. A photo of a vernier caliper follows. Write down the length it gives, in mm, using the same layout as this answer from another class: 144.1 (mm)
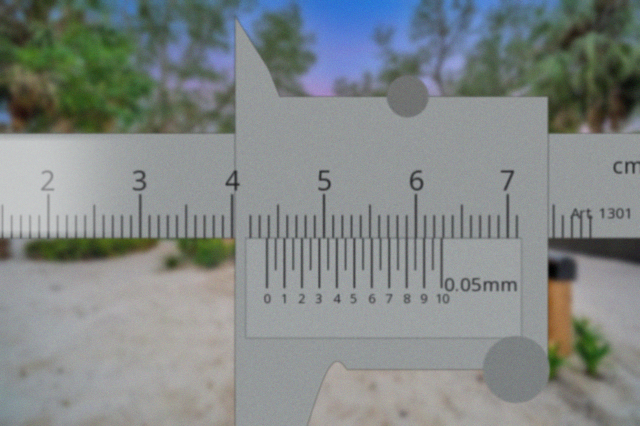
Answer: 43.8 (mm)
